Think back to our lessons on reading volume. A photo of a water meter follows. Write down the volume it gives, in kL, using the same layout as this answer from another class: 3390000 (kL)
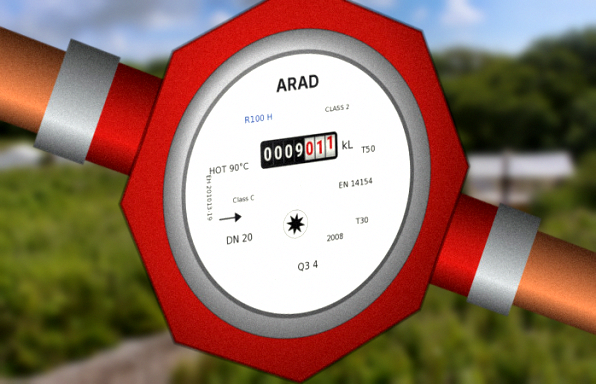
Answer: 9.011 (kL)
